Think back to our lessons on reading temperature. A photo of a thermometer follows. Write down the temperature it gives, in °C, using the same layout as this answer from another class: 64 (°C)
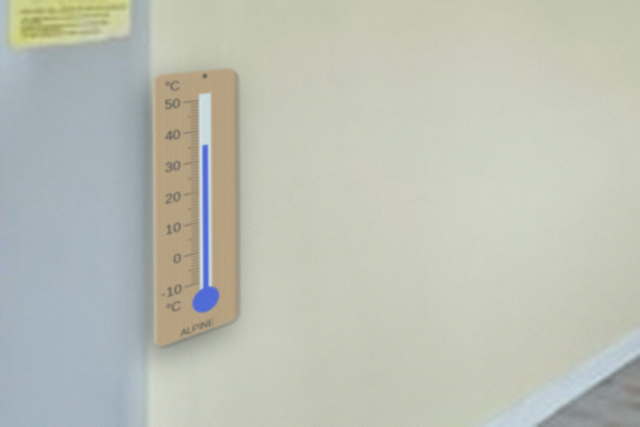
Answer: 35 (°C)
